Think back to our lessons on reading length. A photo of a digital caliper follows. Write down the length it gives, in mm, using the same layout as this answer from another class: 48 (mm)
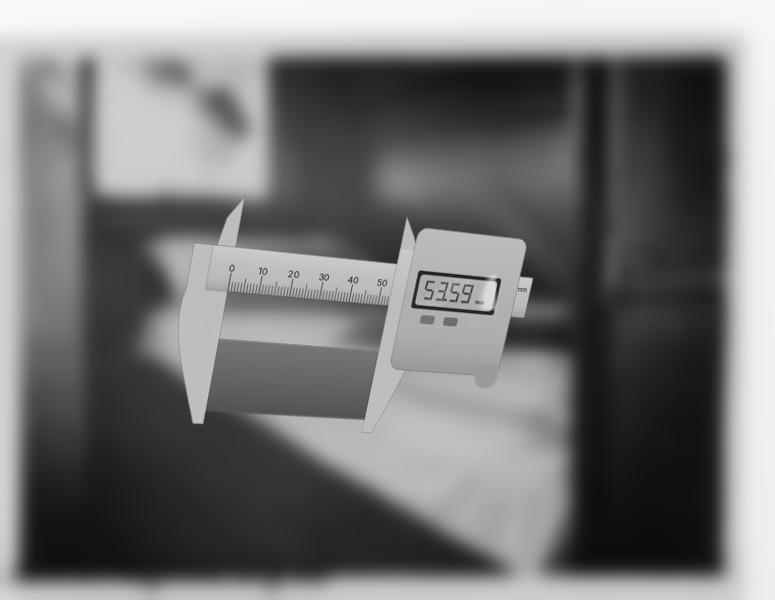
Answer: 53.59 (mm)
